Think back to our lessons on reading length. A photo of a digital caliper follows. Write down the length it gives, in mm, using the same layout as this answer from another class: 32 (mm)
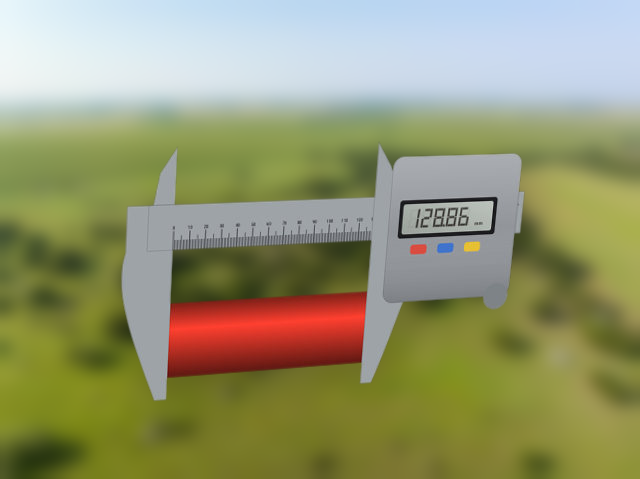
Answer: 128.86 (mm)
